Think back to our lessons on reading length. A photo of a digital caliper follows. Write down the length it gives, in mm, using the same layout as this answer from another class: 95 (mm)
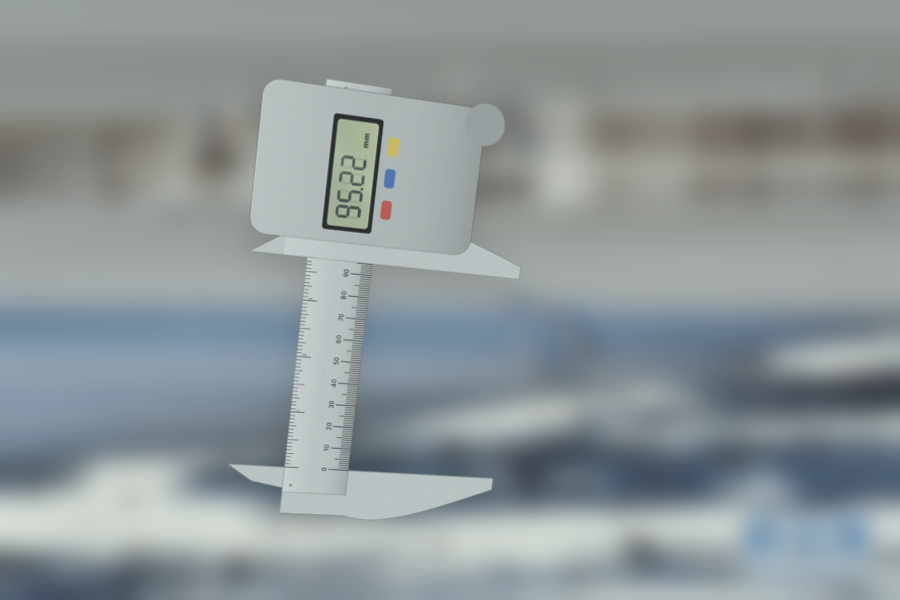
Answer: 95.22 (mm)
